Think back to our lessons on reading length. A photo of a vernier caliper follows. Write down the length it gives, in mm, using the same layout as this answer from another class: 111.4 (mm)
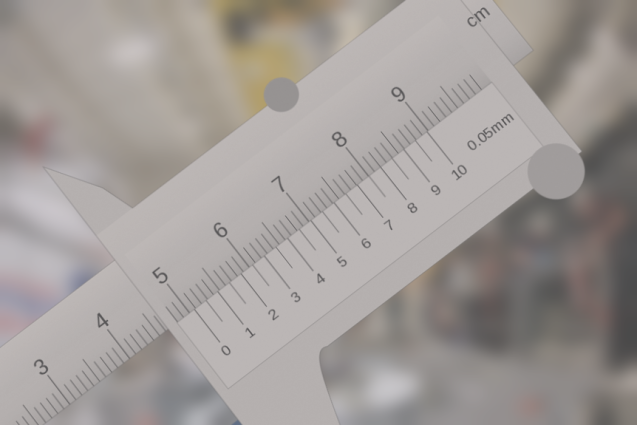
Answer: 50.8 (mm)
